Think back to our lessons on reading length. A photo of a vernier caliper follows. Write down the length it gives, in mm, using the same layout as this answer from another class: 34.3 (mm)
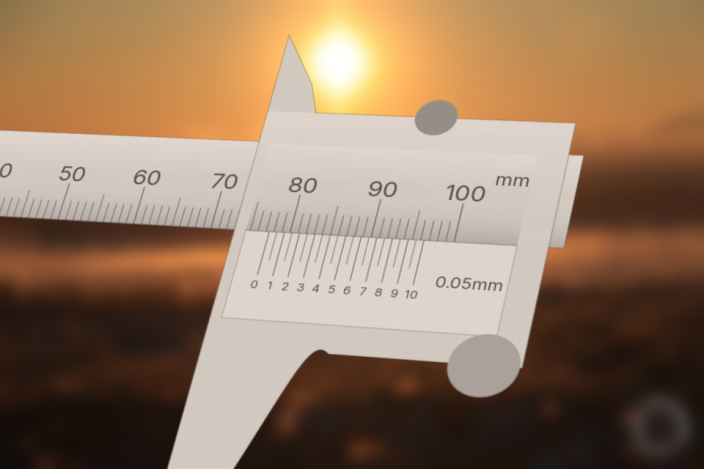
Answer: 77.4 (mm)
